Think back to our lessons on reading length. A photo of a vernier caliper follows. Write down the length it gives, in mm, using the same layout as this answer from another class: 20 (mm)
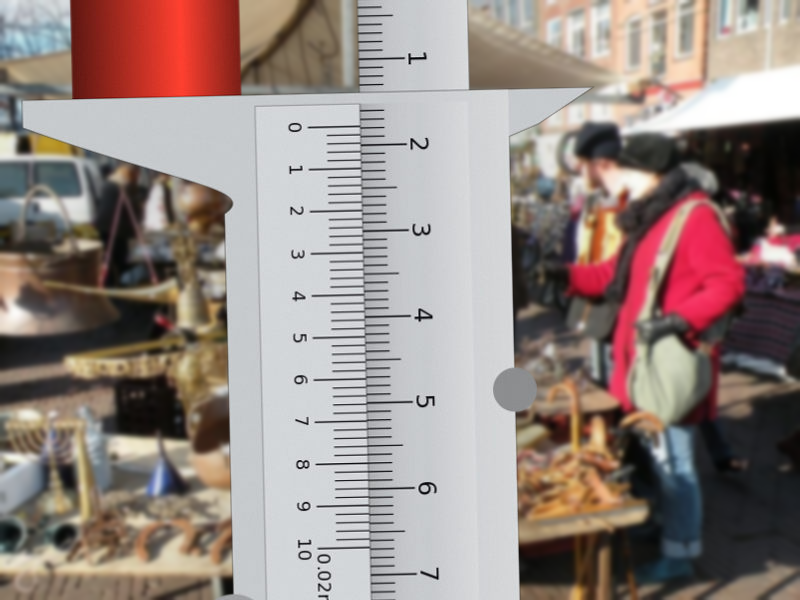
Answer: 17.8 (mm)
